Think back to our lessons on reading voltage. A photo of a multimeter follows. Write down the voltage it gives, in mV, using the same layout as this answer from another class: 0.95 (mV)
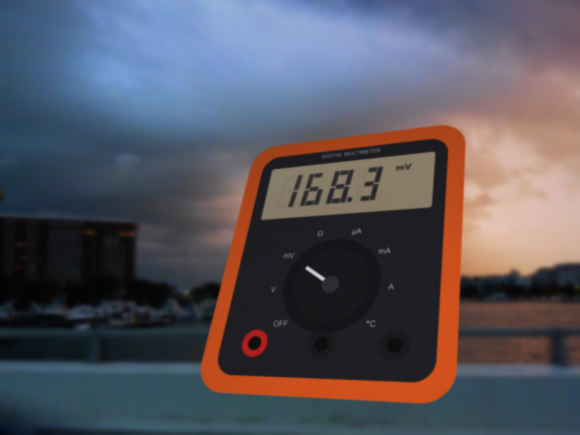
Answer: 168.3 (mV)
